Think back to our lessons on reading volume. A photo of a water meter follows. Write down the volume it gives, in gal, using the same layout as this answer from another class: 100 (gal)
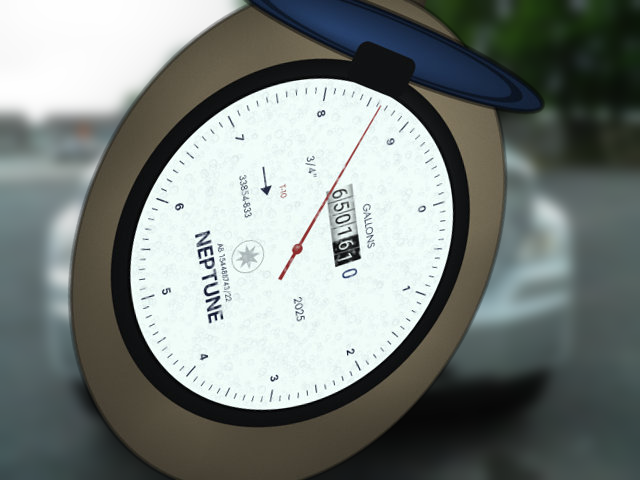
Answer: 6501608.6 (gal)
